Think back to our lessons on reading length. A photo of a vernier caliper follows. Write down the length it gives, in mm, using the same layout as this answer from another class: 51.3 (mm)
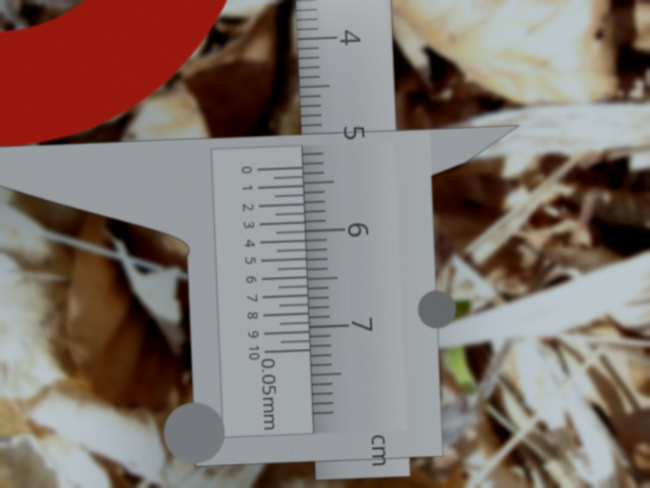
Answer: 53.4 (mm)
